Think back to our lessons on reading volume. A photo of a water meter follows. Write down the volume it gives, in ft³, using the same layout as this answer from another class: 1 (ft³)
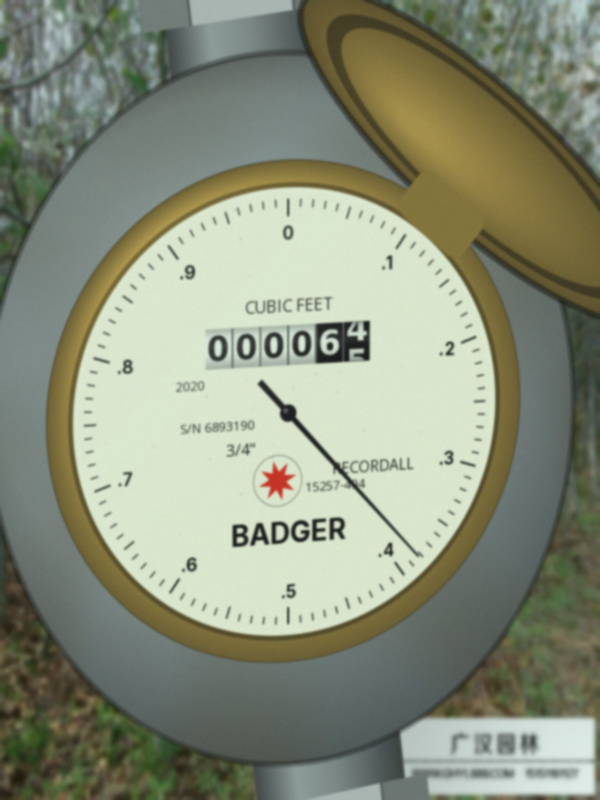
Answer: 64.38 (ft³)
